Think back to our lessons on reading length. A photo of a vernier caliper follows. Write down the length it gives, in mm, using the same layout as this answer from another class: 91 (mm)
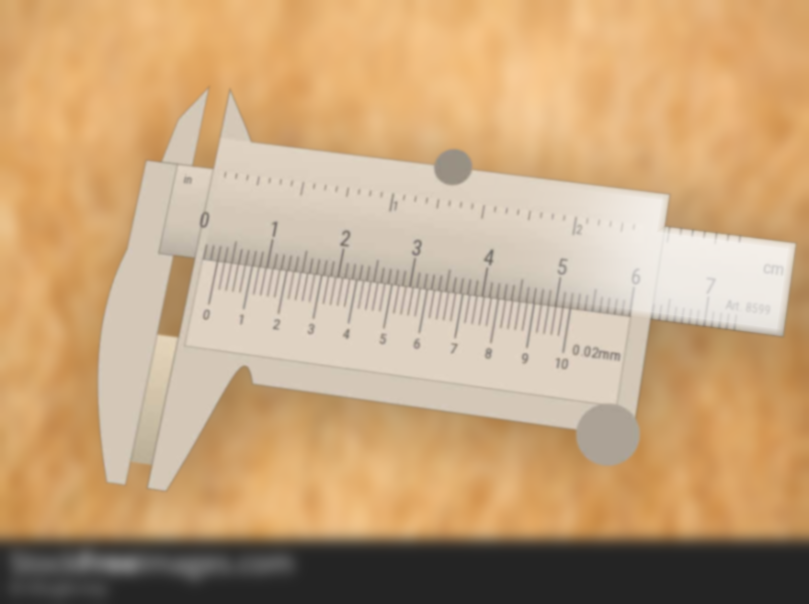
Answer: 3.0 (mm)
